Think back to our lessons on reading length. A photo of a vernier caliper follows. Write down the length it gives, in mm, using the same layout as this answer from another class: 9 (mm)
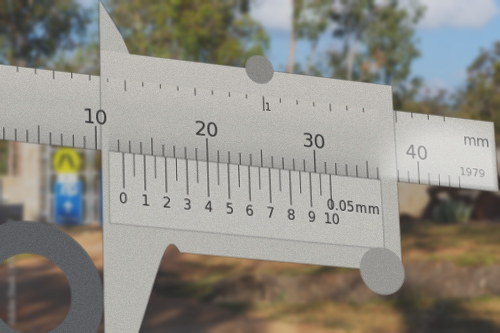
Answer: 12.4 (mm)
